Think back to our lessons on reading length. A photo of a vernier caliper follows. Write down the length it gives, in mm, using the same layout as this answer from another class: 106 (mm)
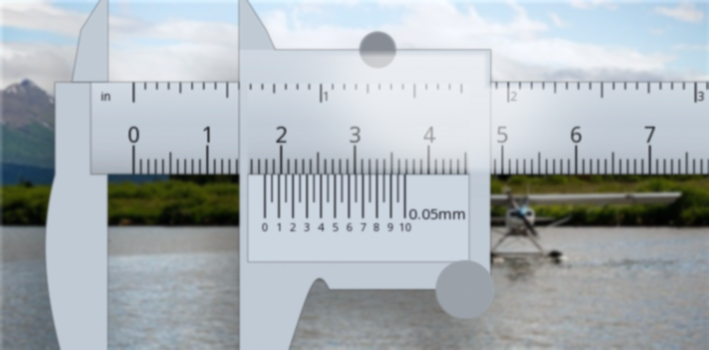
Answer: 17.8 (mm)
